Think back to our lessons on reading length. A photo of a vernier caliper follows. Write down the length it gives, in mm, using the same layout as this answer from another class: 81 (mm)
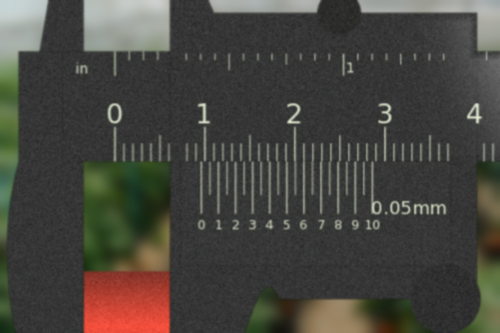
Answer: 9.6 (mm)
